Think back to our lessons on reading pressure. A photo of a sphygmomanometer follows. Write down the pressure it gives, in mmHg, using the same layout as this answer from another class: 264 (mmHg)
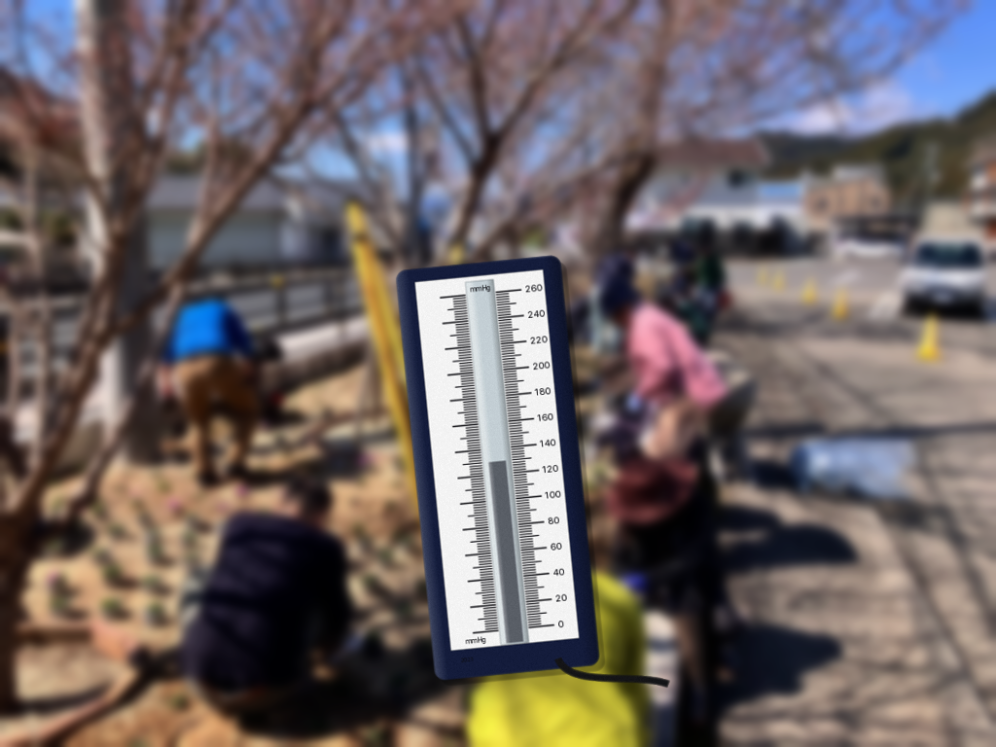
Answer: 130 (mmHg)
